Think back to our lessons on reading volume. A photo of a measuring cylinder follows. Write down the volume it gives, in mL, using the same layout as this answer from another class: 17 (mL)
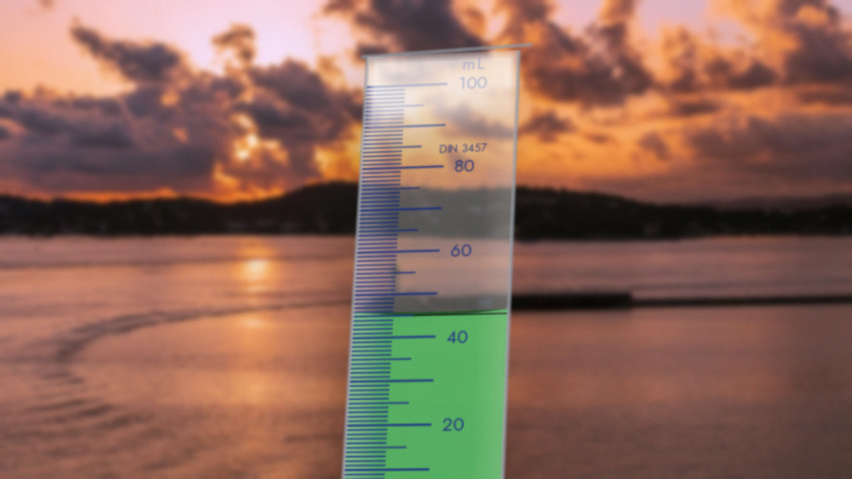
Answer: 45 (mL)
